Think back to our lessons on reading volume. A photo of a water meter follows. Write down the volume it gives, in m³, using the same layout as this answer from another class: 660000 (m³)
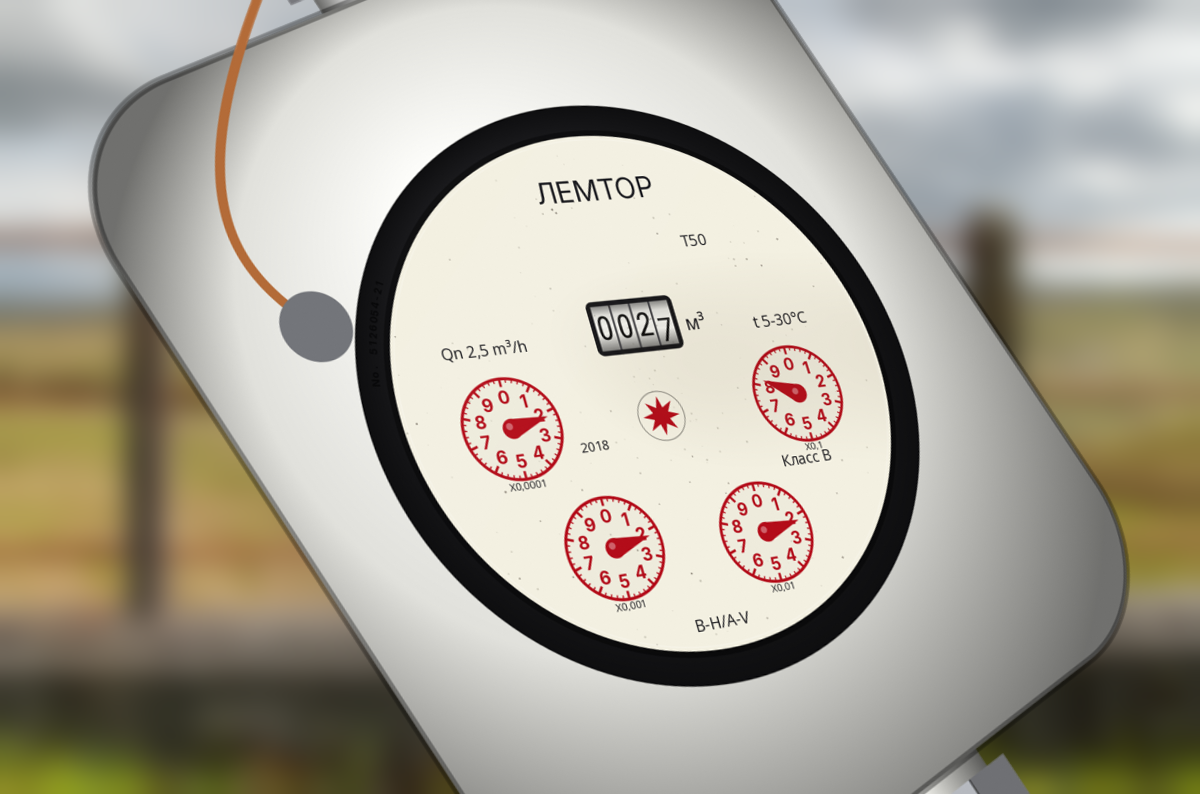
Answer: 26.8222 (m³)
